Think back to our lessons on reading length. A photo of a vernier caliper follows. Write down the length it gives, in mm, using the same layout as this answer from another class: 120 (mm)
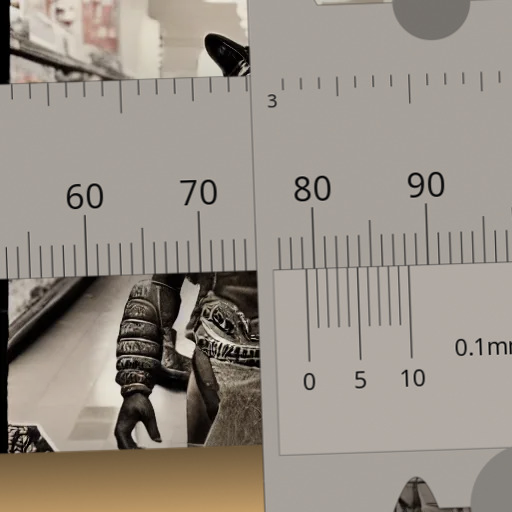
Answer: 79.3 (mm)
